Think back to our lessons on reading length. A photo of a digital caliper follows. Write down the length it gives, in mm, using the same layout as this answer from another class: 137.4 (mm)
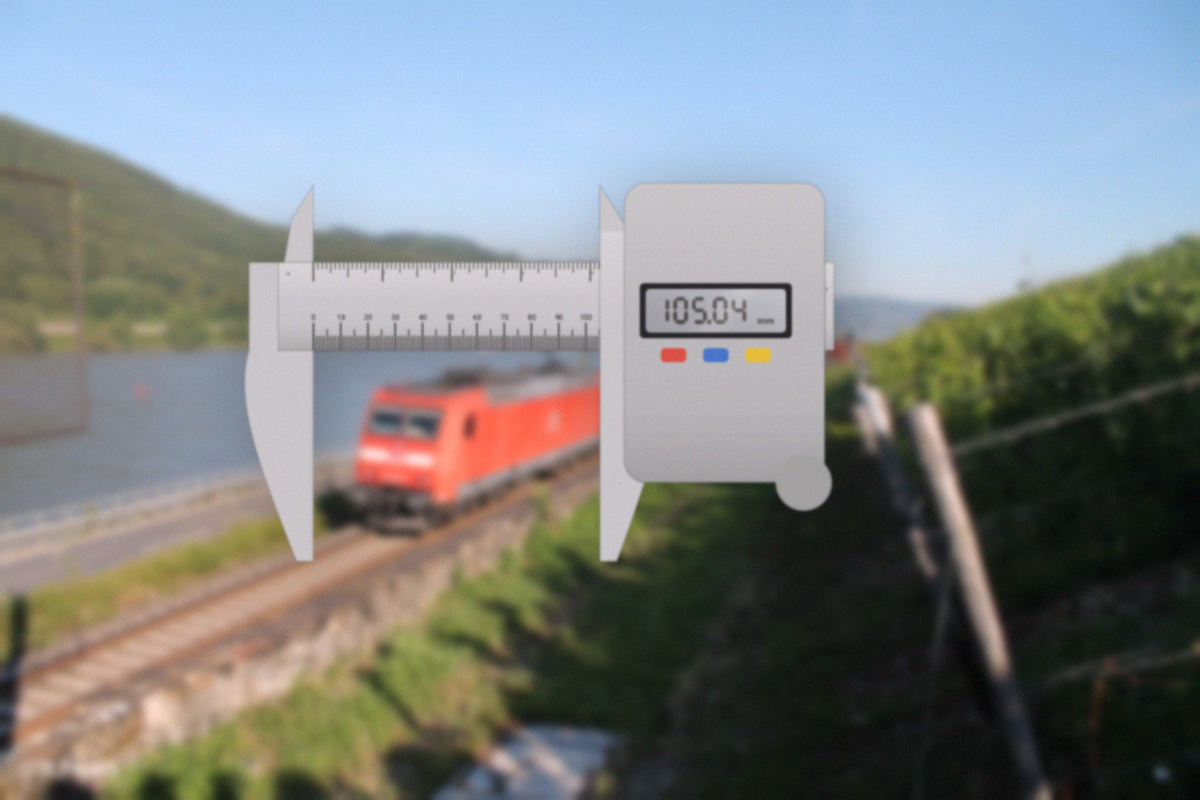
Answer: 105.04 (mm)
